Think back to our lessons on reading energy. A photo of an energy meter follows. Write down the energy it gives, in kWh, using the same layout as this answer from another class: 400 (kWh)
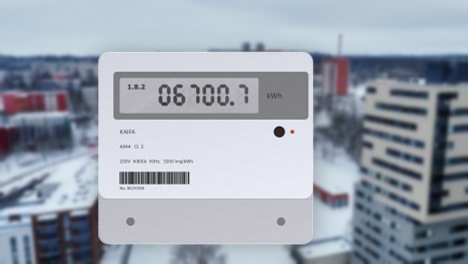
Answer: 6700.7 (kWh)
